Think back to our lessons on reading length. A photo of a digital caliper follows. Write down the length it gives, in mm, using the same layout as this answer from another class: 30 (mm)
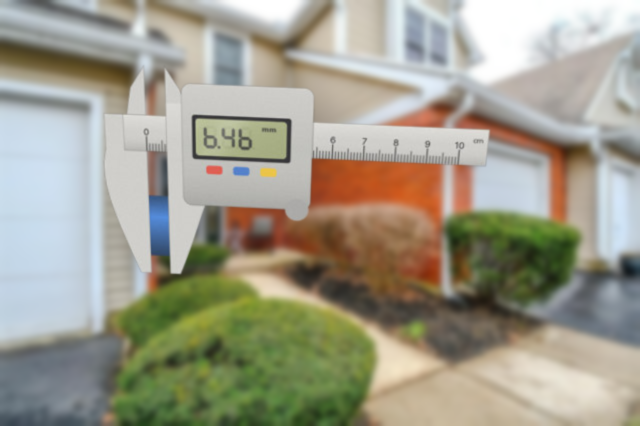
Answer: 6.46 (mm)
